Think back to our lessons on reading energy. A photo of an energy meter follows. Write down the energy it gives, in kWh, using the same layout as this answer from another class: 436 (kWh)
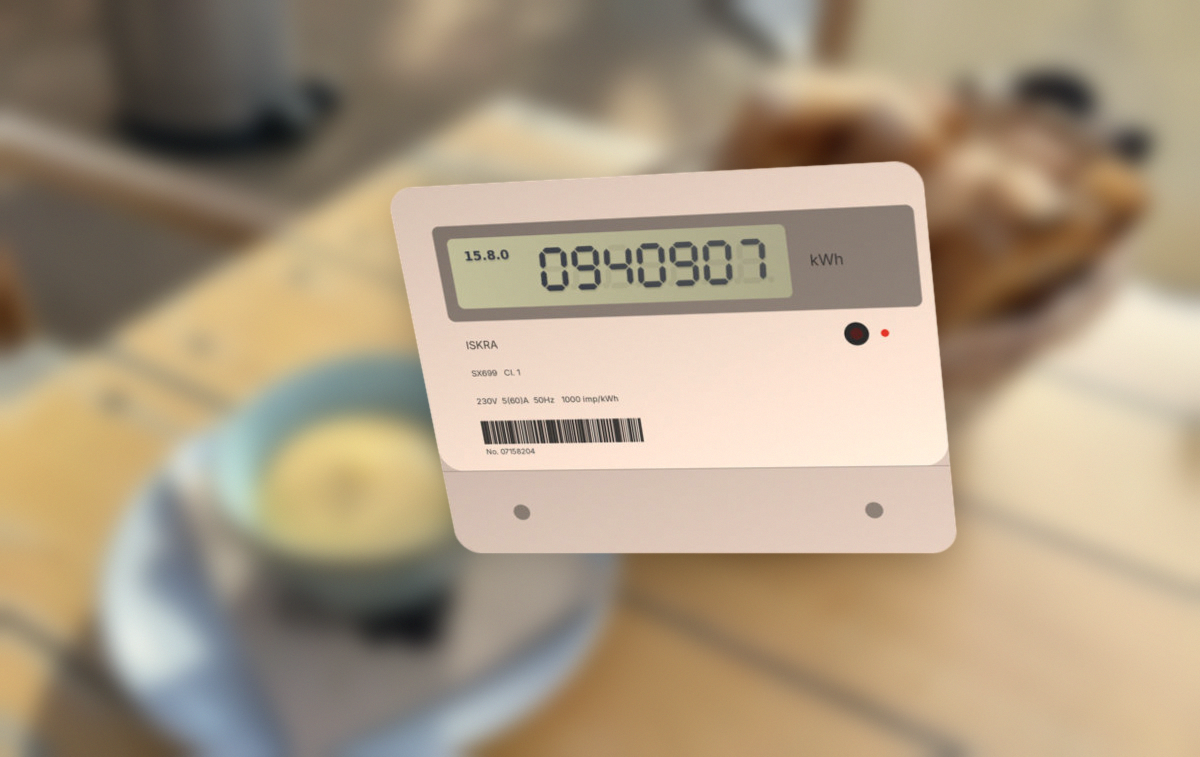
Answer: 940907 (kWh)
